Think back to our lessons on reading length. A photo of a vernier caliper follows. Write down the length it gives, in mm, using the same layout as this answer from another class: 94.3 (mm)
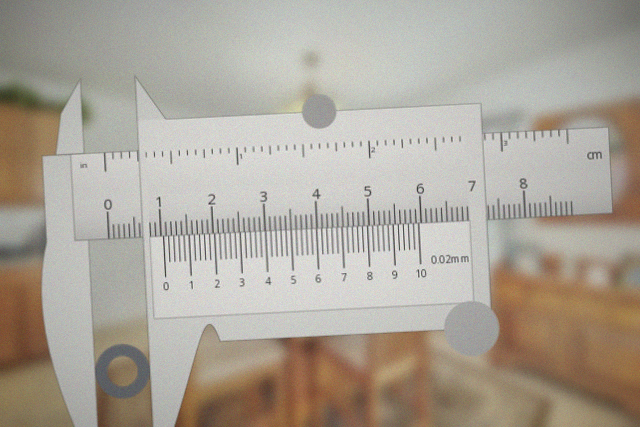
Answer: 10.5 (mm)
